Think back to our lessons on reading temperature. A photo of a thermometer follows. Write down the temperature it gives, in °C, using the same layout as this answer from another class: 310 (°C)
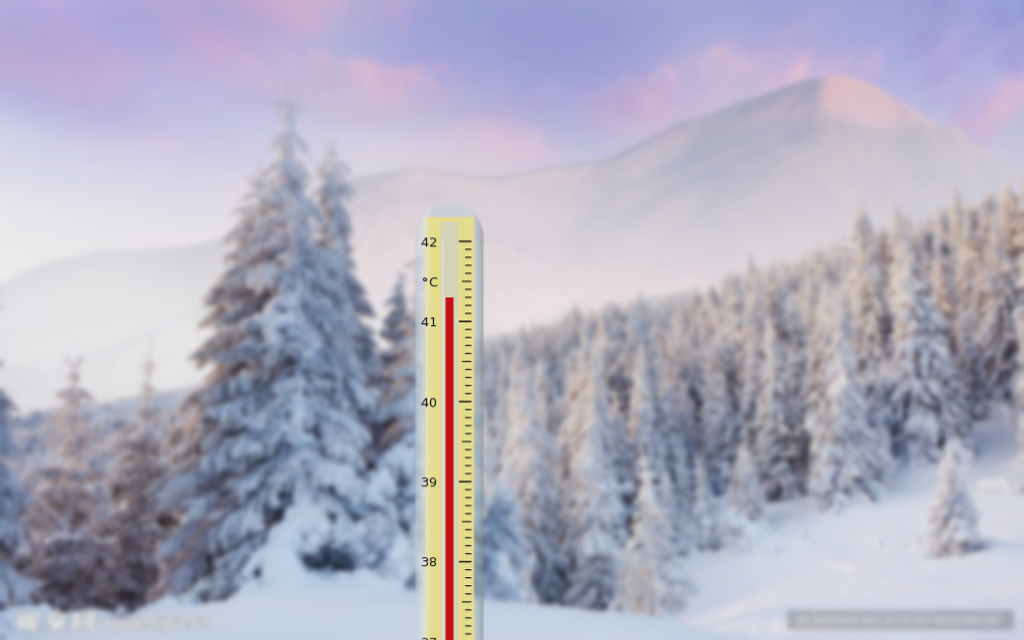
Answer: 41.3 (°C)
